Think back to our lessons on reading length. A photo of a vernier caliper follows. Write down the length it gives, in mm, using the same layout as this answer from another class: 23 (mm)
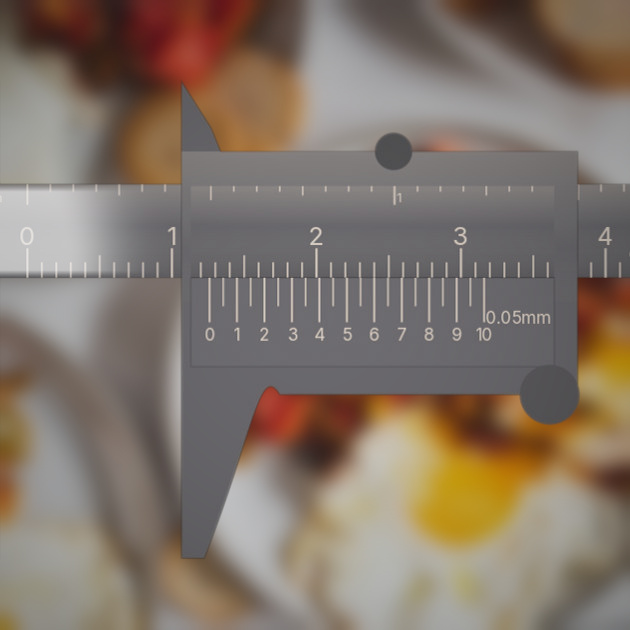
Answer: 12.6 (mm)
